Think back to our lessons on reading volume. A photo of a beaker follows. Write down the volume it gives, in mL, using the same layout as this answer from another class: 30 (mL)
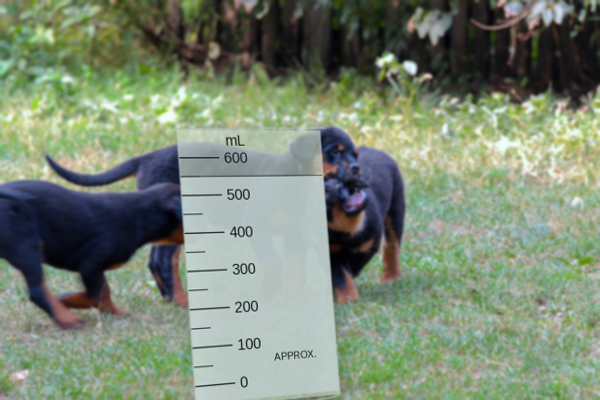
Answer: 550 (mL)
